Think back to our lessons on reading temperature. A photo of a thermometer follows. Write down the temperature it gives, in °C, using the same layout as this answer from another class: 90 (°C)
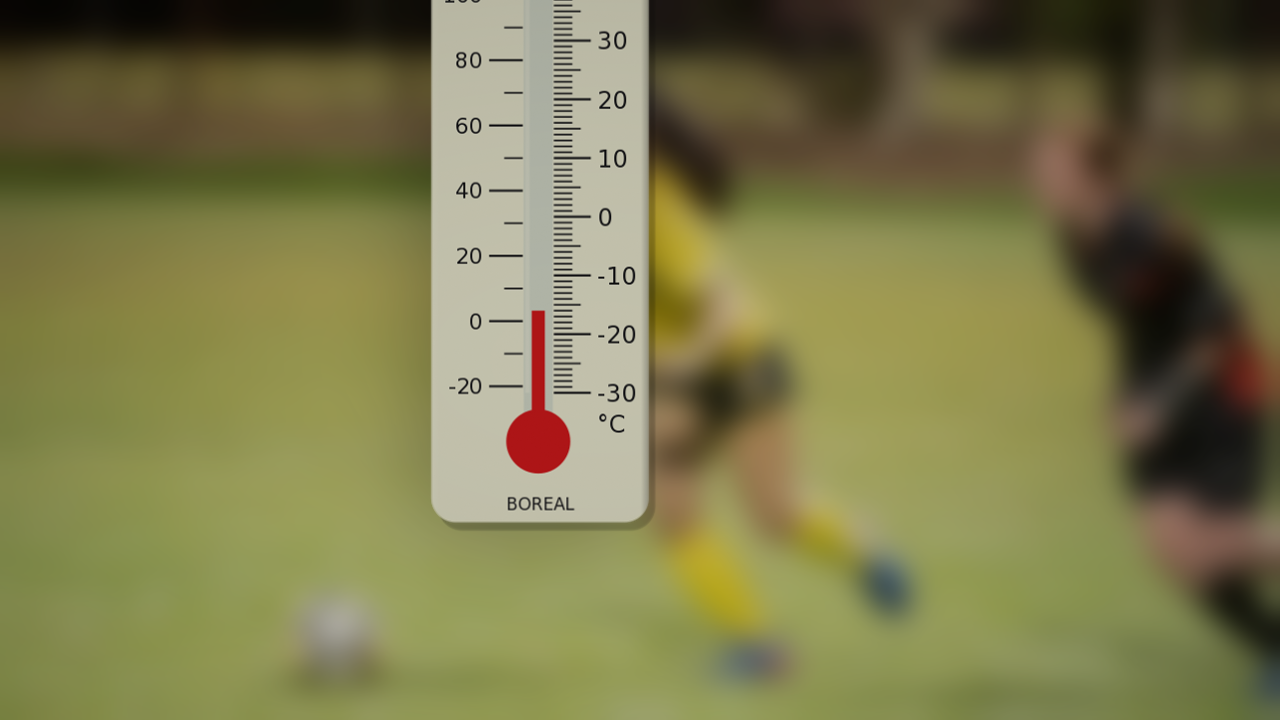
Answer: -16 (°C)
